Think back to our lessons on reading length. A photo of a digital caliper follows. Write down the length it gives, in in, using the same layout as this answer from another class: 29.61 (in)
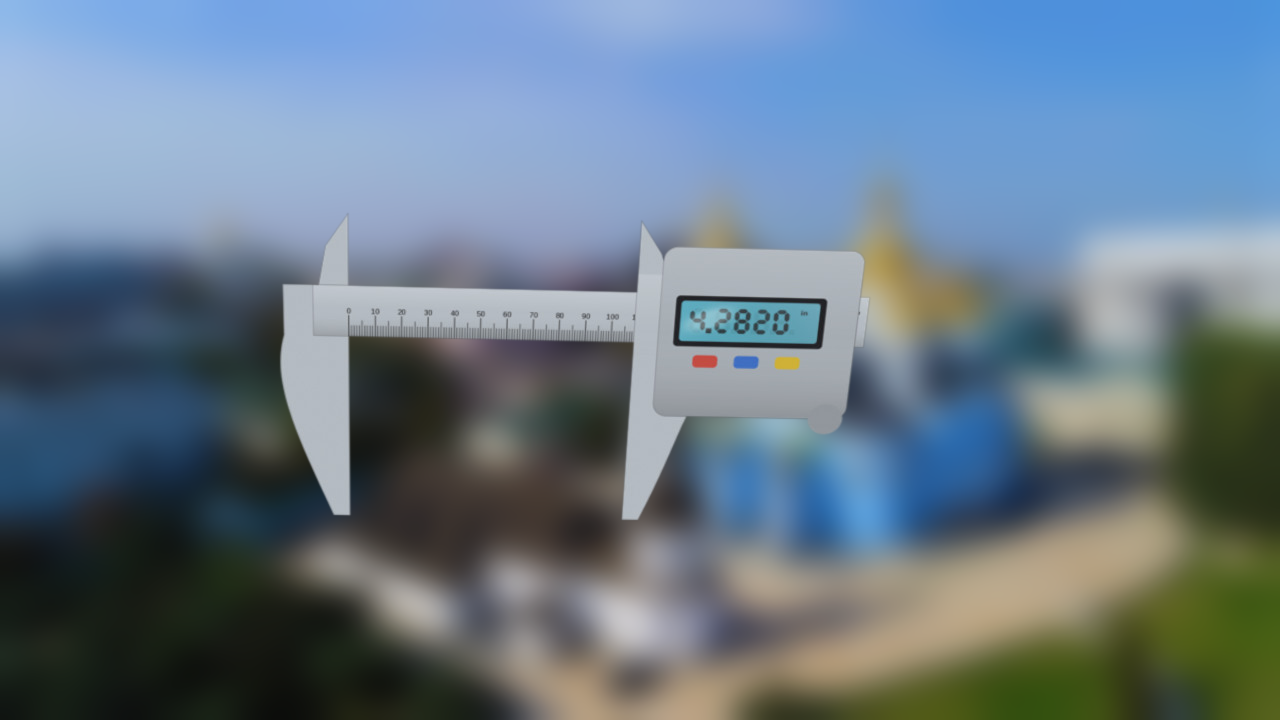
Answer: 4.2820 (in)
